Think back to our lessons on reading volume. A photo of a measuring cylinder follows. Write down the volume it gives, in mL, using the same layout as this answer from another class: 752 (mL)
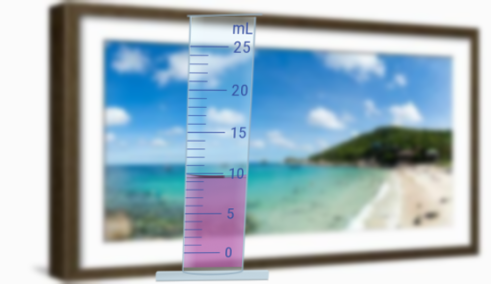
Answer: 9.5 (mL)
